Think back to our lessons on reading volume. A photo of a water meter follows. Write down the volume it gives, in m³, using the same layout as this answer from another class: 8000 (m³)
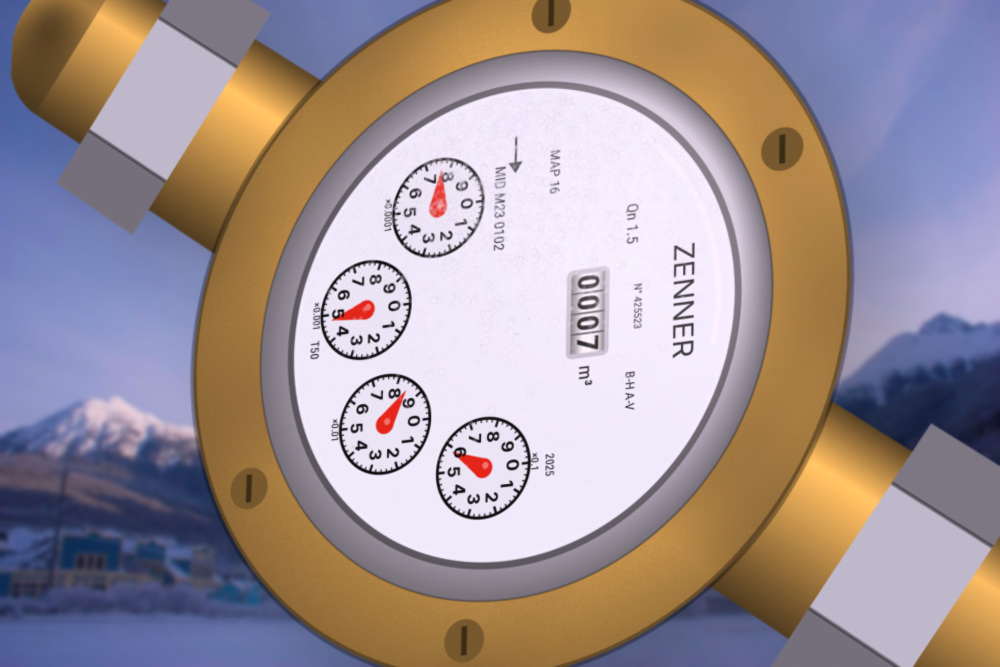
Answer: 7.5847 (m³)
